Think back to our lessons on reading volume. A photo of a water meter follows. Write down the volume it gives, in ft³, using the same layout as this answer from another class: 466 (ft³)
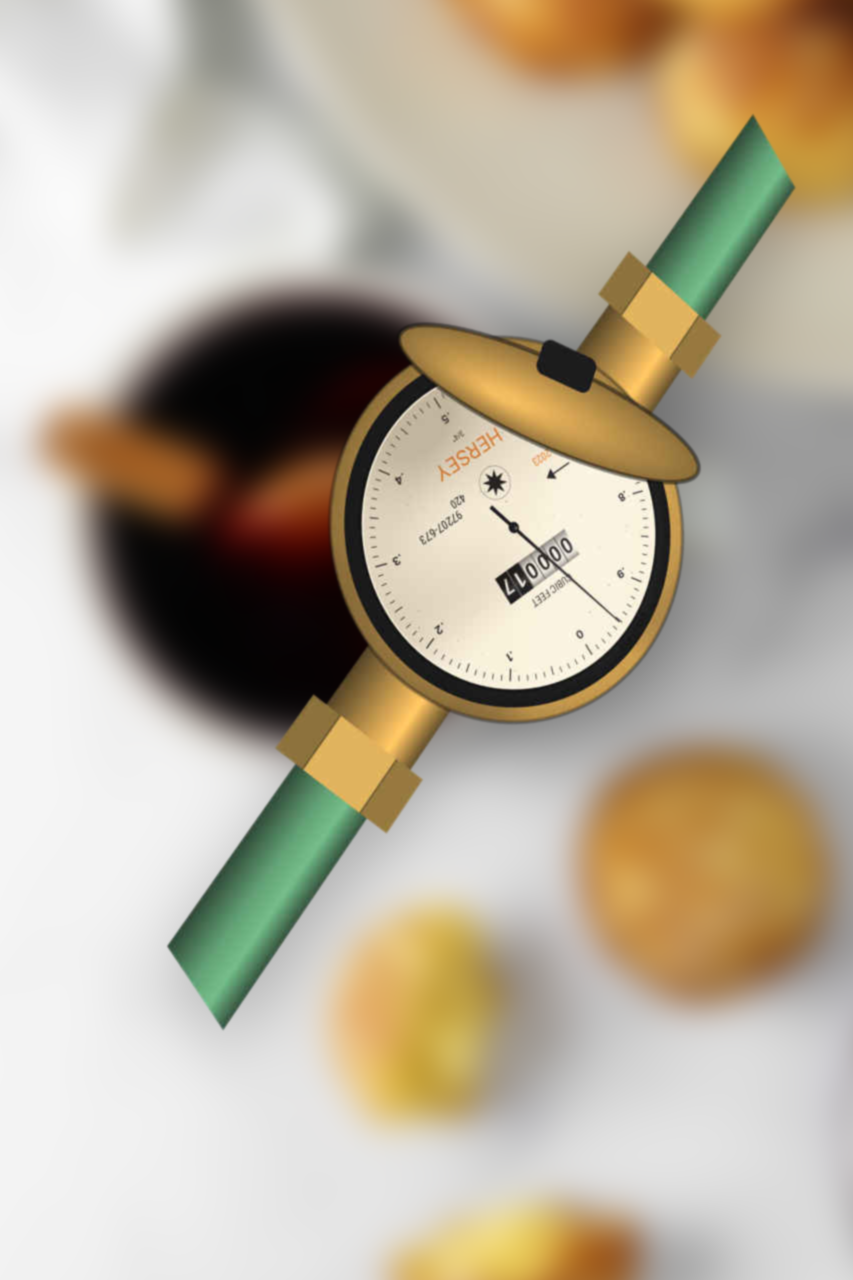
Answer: 16.95 (ft³)
